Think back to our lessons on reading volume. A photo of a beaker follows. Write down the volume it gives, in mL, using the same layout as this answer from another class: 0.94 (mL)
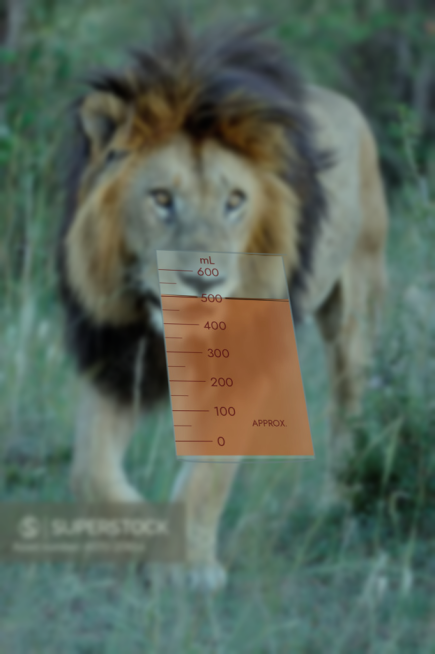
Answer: 500 (mL)
